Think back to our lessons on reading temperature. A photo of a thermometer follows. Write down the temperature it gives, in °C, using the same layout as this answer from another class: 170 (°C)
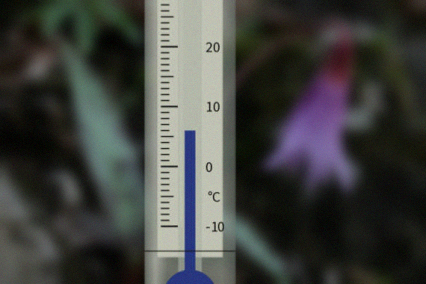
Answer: 6 (°C)
